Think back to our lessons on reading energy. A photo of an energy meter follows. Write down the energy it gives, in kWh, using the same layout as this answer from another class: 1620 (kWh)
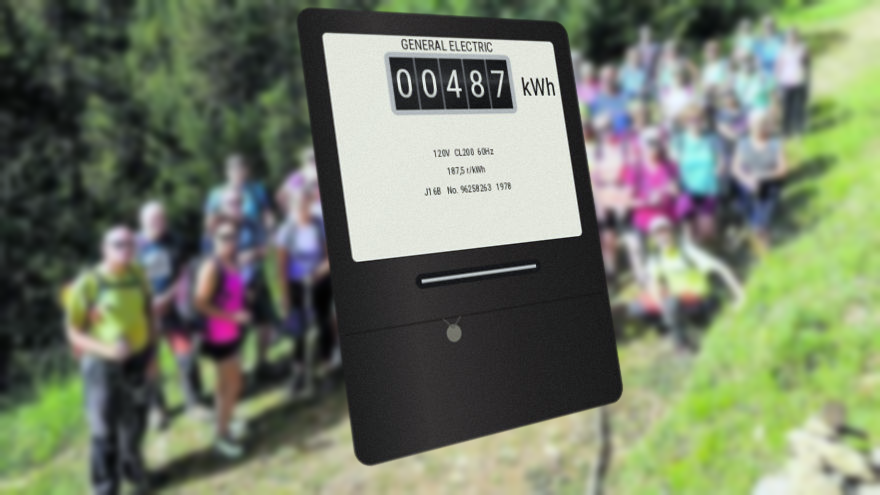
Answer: 487 (kWh)
